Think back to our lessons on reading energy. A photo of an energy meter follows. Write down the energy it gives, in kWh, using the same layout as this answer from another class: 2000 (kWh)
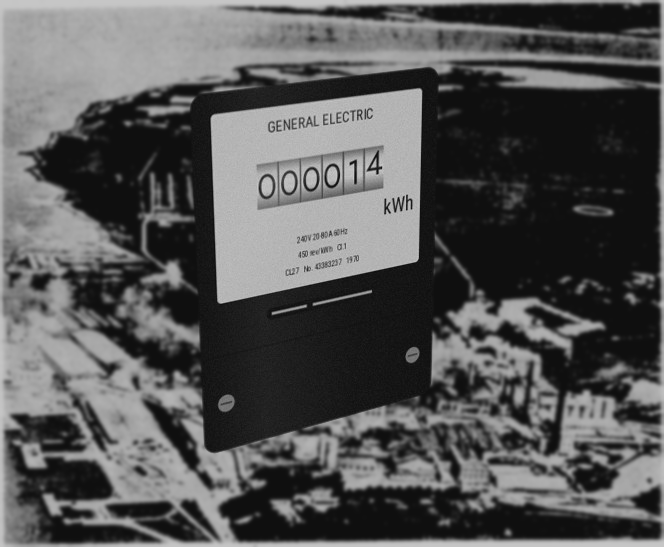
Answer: 14 (kWh)
